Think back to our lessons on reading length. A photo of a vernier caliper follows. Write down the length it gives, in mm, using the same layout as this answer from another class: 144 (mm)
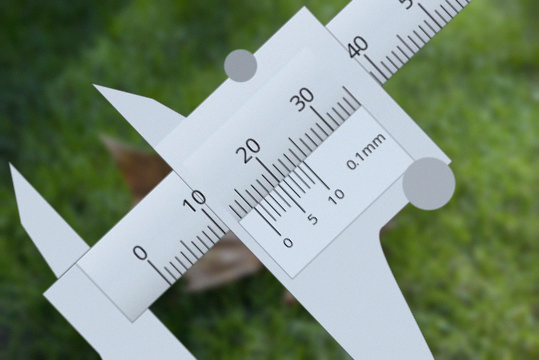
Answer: 15.2 (mm)
